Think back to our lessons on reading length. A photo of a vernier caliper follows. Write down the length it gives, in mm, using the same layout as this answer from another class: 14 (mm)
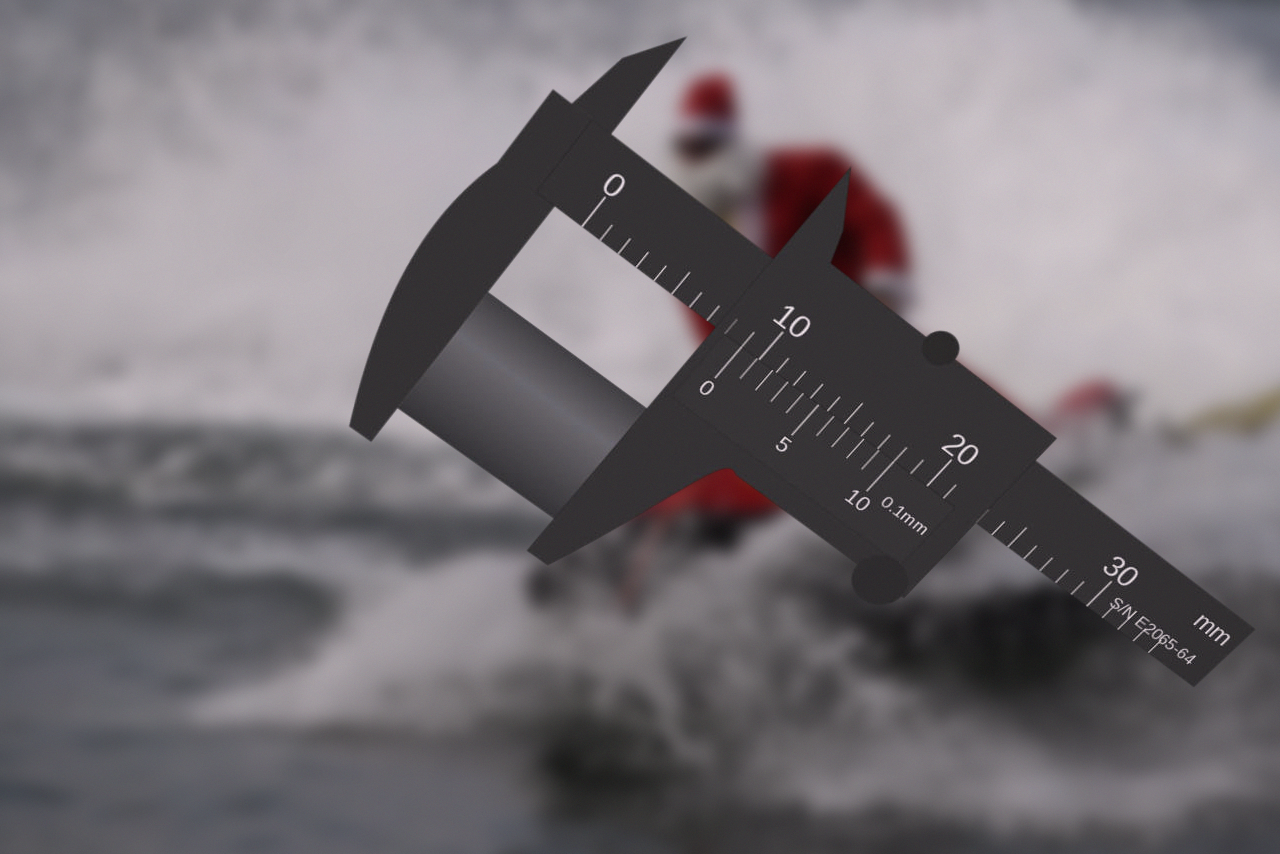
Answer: 9.0 (mm)
